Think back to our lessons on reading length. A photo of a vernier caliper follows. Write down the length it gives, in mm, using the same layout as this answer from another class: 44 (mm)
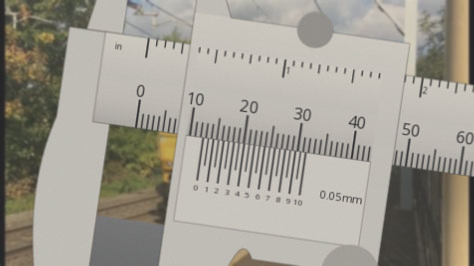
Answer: 12.5 (mm)
